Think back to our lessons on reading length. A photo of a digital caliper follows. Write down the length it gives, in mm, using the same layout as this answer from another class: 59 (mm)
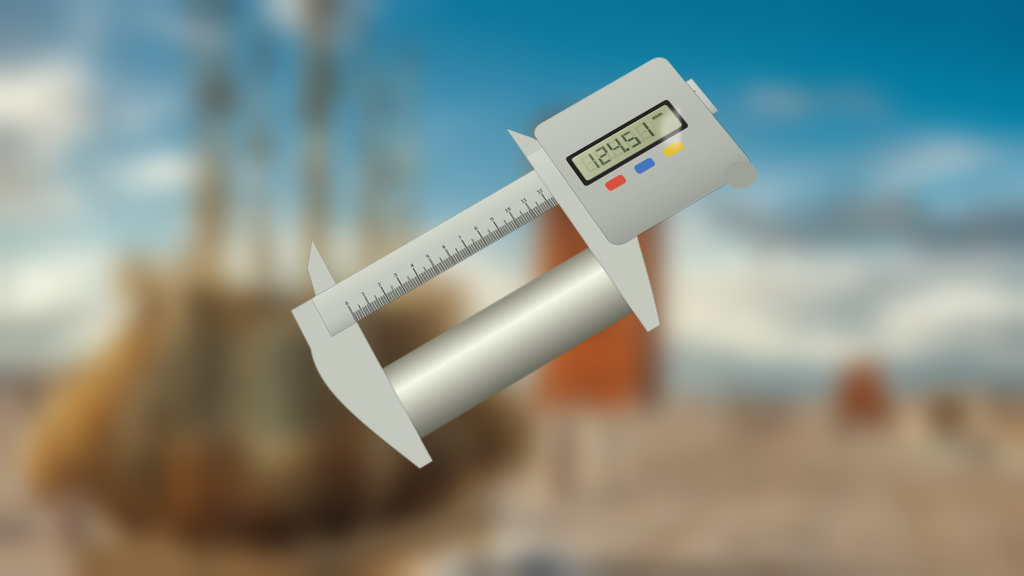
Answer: 124.51 (mm)
